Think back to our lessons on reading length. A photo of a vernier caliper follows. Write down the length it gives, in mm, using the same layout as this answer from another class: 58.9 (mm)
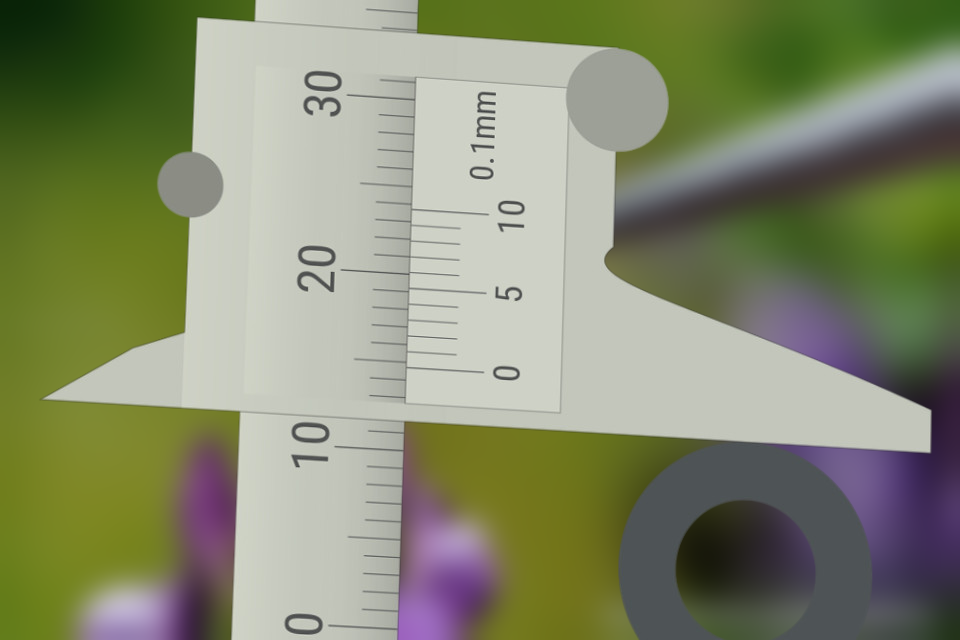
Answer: 14.7 (mm)
